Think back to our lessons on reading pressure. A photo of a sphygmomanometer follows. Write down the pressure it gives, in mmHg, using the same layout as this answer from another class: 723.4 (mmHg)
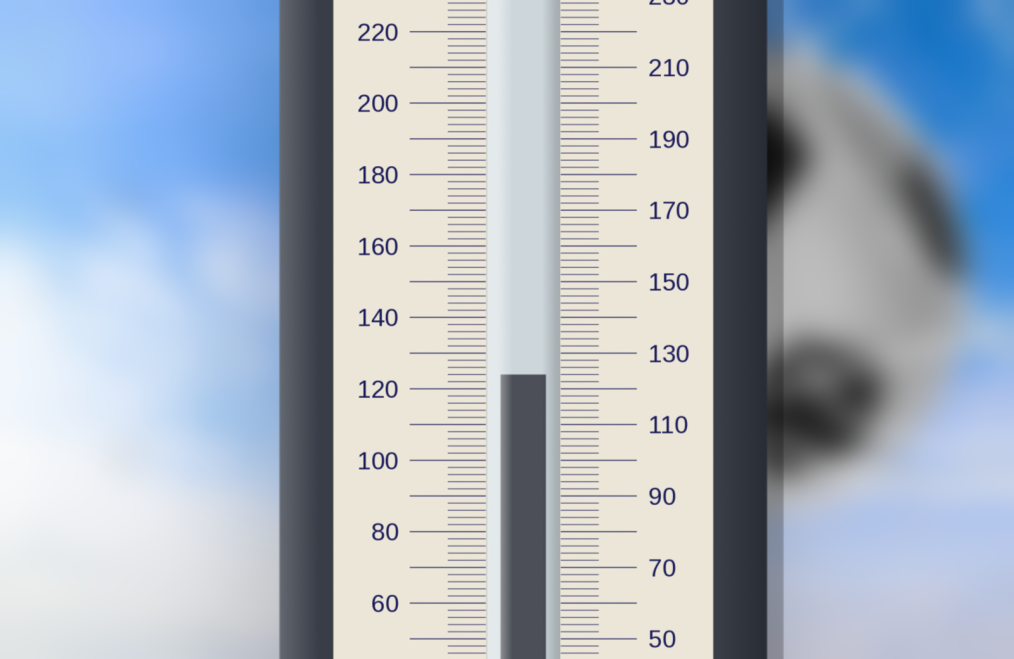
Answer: 124 (mmHg)
